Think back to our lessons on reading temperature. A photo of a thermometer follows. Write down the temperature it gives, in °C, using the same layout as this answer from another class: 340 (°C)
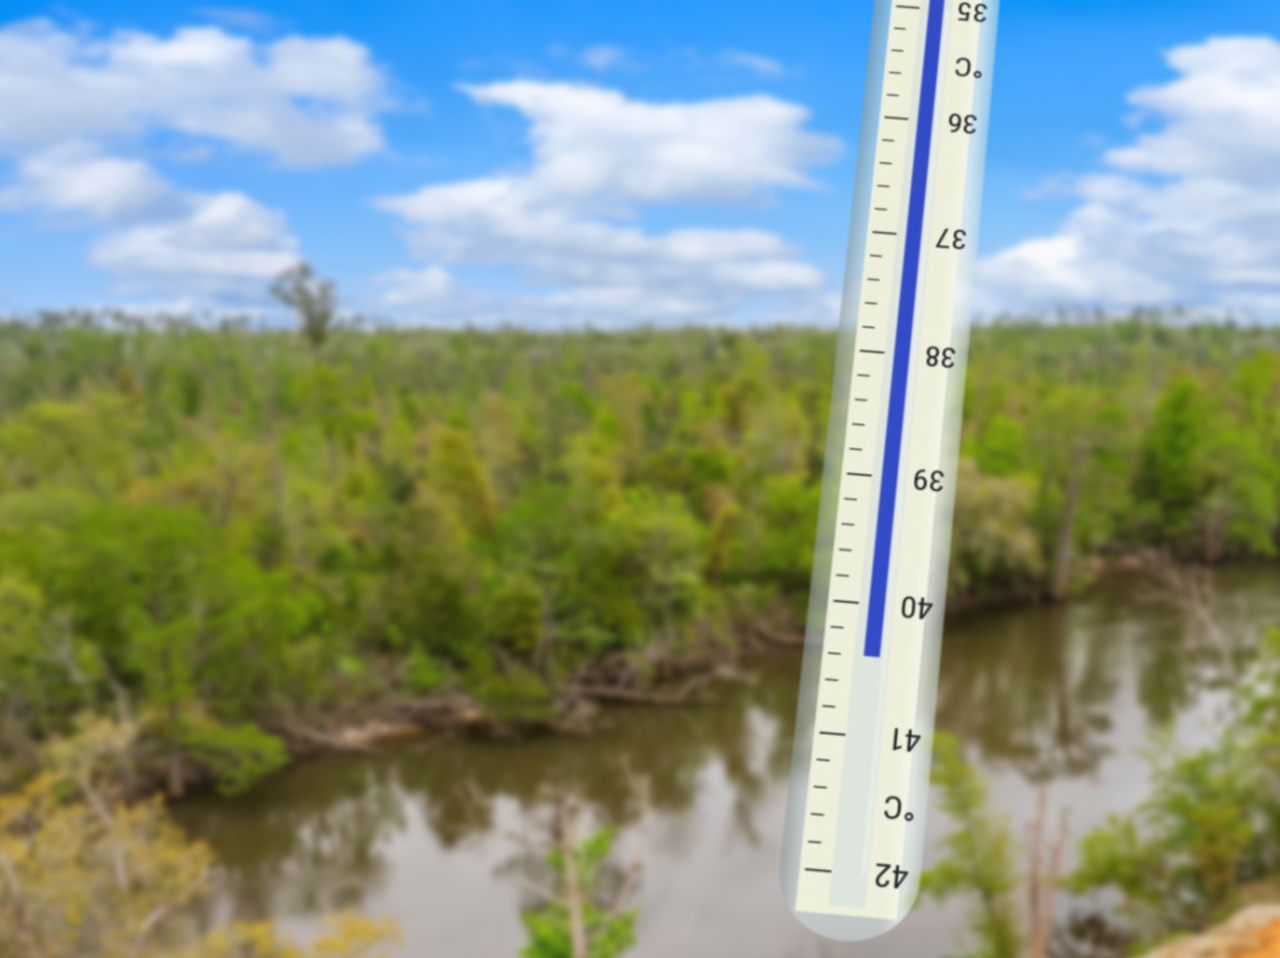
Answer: 40.4 (°C)
